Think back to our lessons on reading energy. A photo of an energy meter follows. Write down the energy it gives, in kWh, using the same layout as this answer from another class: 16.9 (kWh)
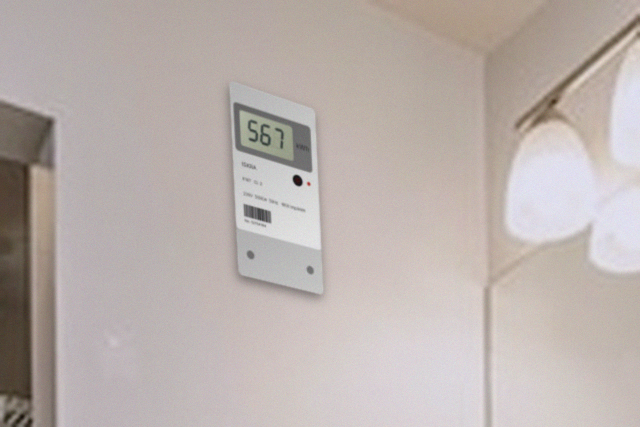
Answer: 567 (kWh)
